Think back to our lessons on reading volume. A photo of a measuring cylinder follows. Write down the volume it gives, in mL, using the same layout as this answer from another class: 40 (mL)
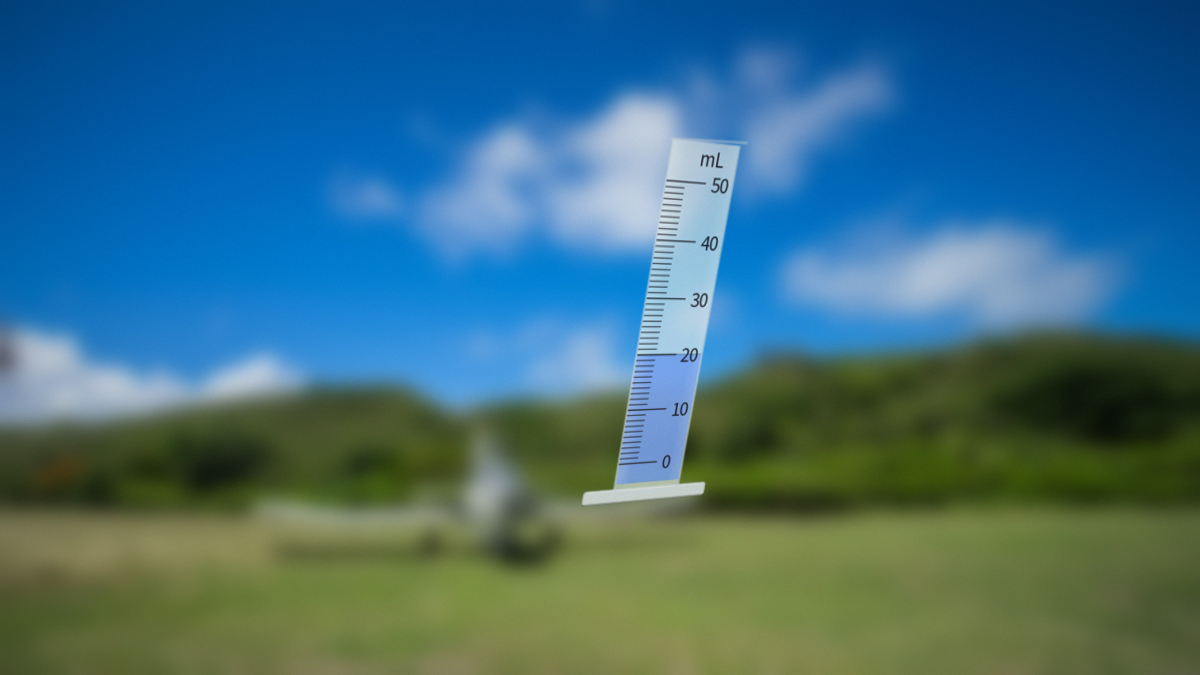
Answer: 20 (mL)
